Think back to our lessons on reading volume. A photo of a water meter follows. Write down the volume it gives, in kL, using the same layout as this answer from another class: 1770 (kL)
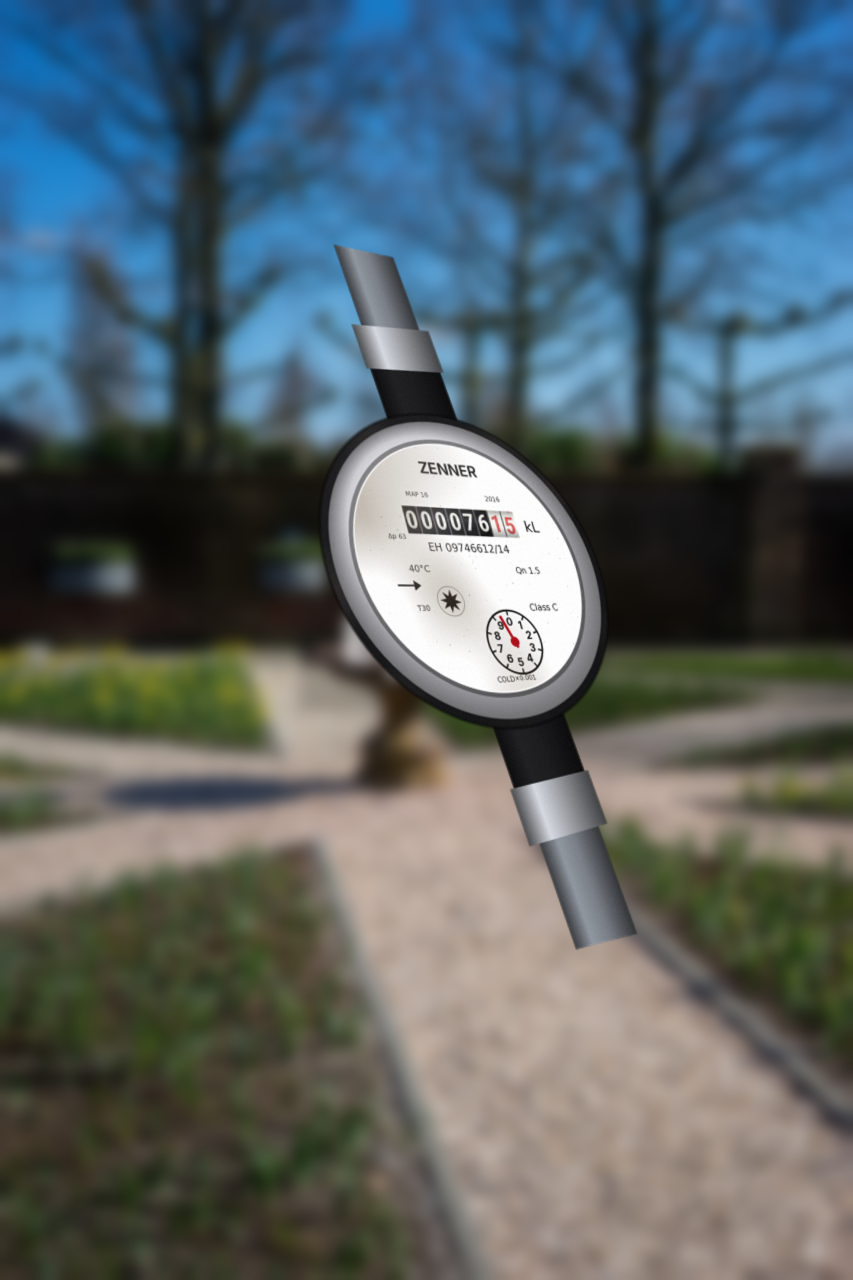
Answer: 76.149 (kL)
